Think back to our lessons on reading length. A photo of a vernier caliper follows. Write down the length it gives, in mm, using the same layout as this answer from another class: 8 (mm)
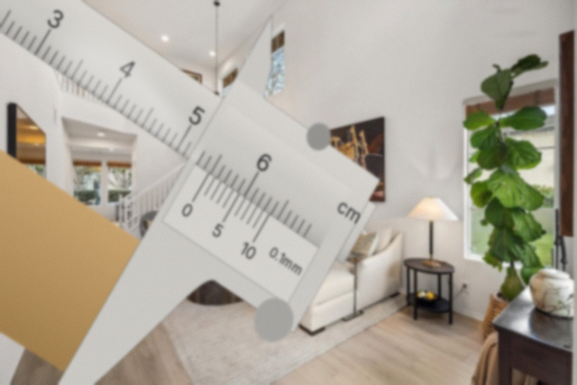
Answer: 54.8 (mm)
